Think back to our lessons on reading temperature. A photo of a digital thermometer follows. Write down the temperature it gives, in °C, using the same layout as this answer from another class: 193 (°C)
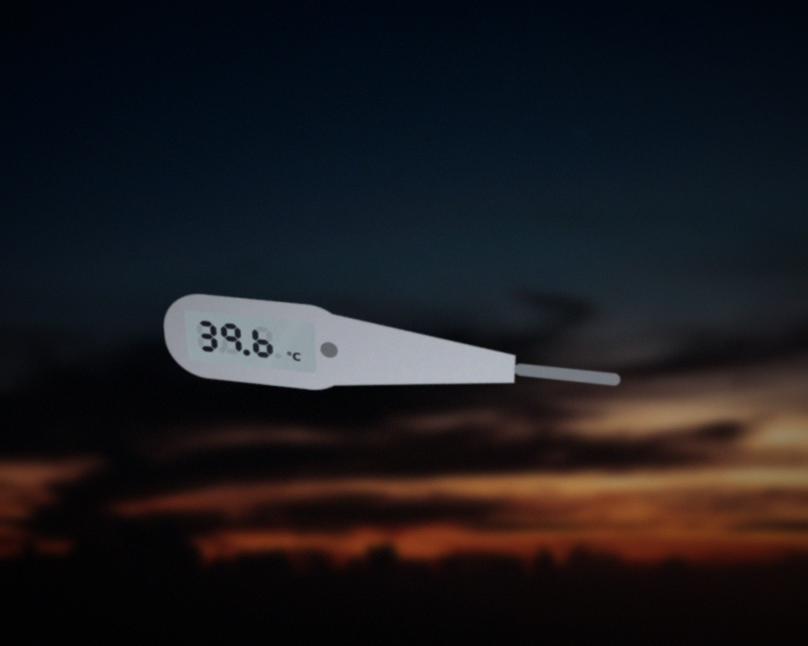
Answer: 39.6 (°C)
